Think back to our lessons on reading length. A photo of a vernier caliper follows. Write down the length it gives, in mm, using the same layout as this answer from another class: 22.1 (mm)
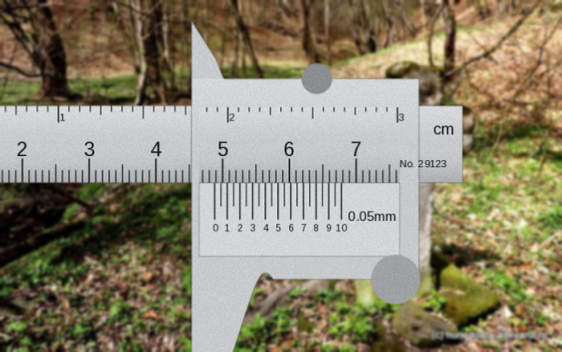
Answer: 48.8 (mm)
